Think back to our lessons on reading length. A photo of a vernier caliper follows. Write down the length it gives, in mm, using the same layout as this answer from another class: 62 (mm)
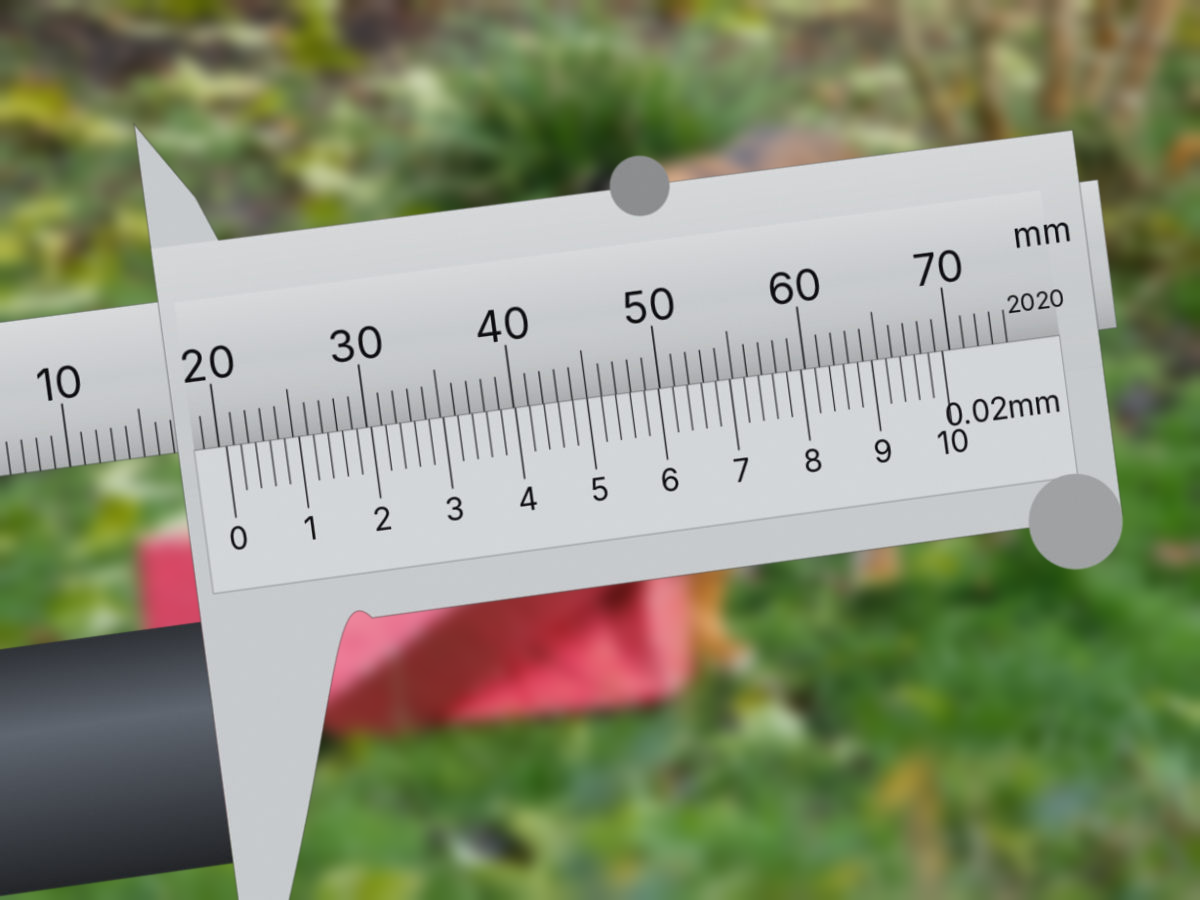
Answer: 20.5 (mm)
